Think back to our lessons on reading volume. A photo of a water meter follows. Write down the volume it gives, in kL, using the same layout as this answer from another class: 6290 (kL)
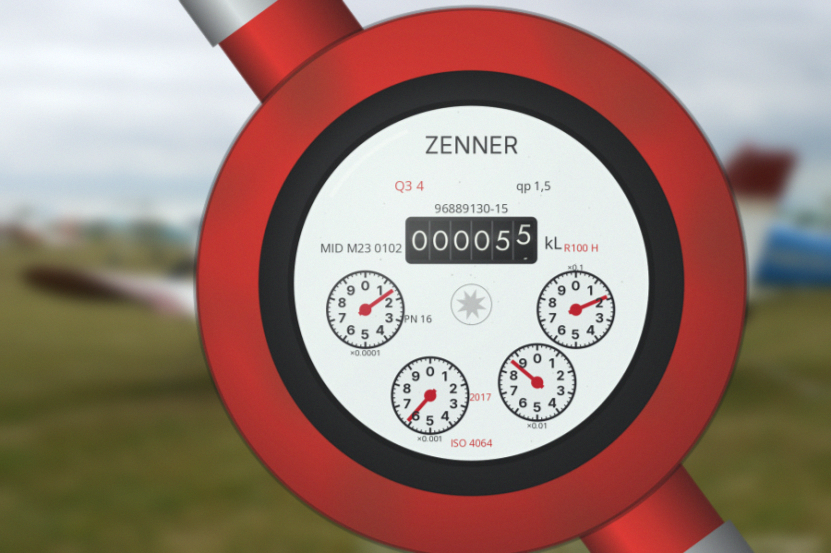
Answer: 55.1861 (kL)
